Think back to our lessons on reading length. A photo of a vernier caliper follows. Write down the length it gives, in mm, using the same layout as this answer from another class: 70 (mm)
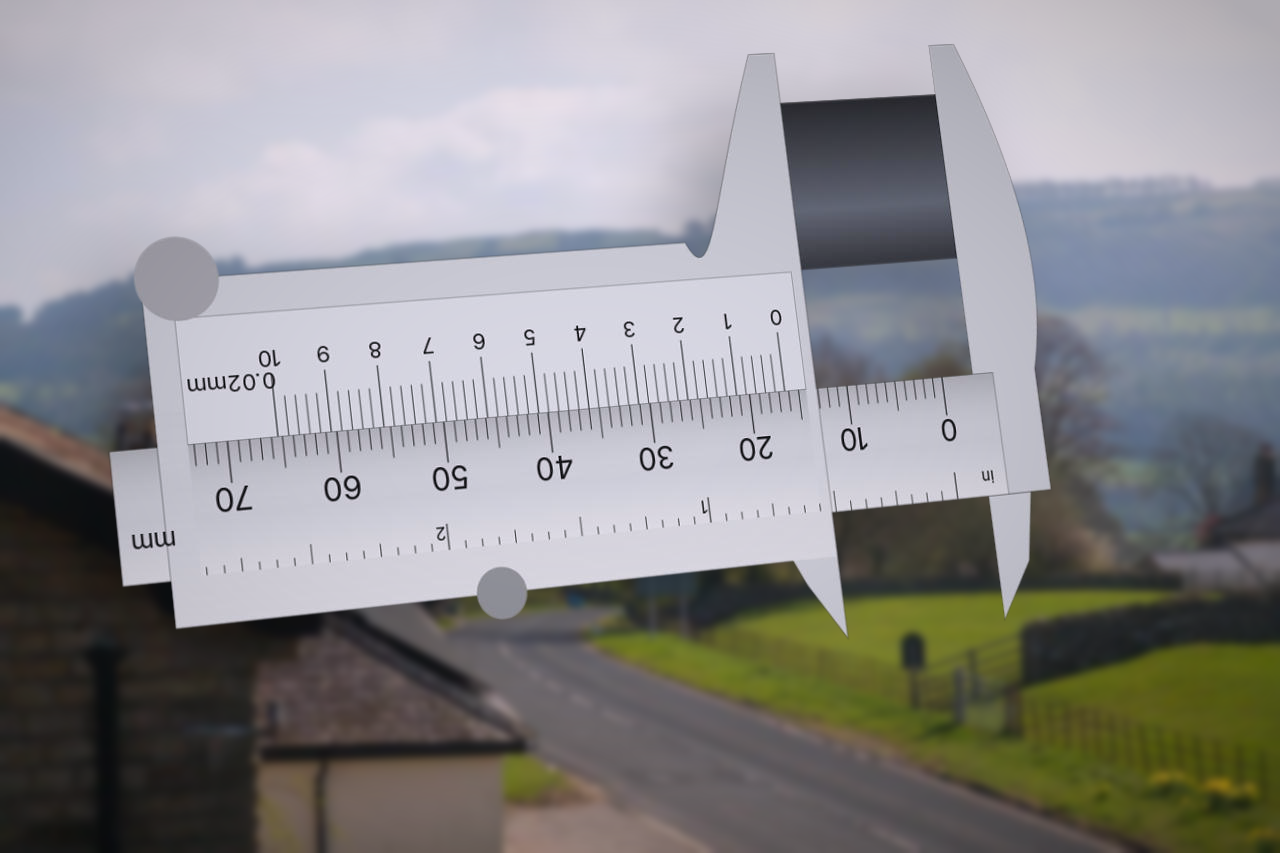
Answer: 16.4 (mm)
